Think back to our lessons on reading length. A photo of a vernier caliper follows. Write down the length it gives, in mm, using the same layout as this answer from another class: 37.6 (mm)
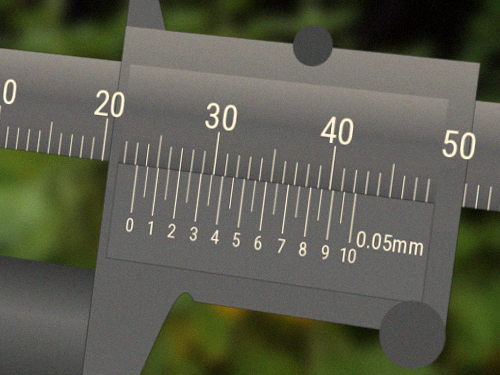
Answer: 23.2 (mm)
